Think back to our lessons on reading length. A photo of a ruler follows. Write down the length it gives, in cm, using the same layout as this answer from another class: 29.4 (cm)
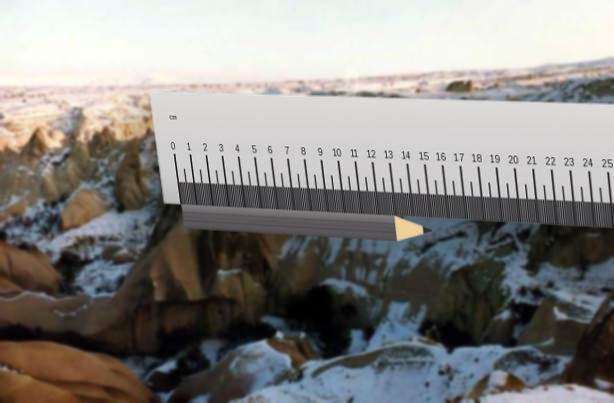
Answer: 15 (cm)
